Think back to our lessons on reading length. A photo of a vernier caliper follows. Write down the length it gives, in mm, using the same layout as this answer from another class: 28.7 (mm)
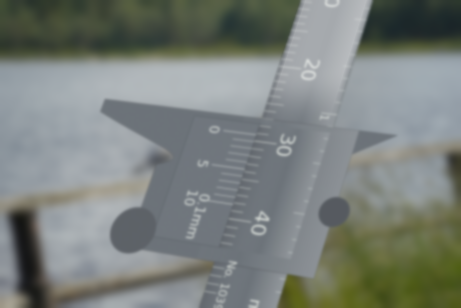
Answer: 29.2 (mm)
